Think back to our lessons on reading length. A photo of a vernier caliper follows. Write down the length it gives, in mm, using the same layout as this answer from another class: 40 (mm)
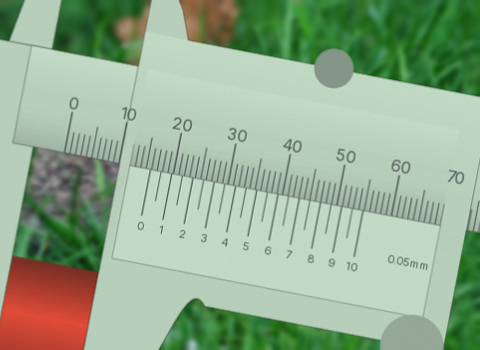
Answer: 15.8 (mm)
